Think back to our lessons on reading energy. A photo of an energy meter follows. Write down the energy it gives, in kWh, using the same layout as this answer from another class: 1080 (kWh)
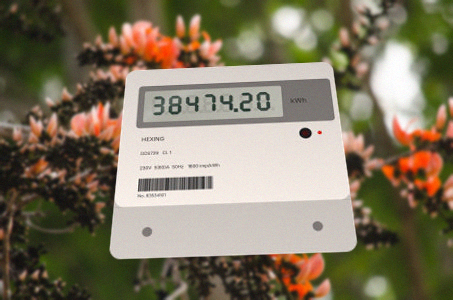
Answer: 38474.20 (kWh)
